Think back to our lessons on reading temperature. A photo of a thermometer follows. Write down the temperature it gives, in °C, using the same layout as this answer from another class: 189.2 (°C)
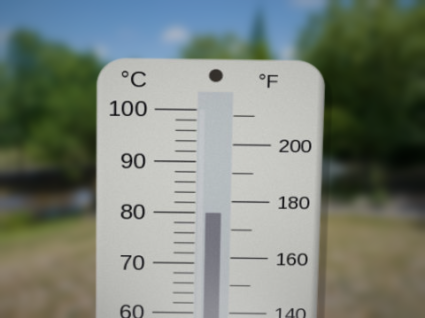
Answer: 80 (°C)
